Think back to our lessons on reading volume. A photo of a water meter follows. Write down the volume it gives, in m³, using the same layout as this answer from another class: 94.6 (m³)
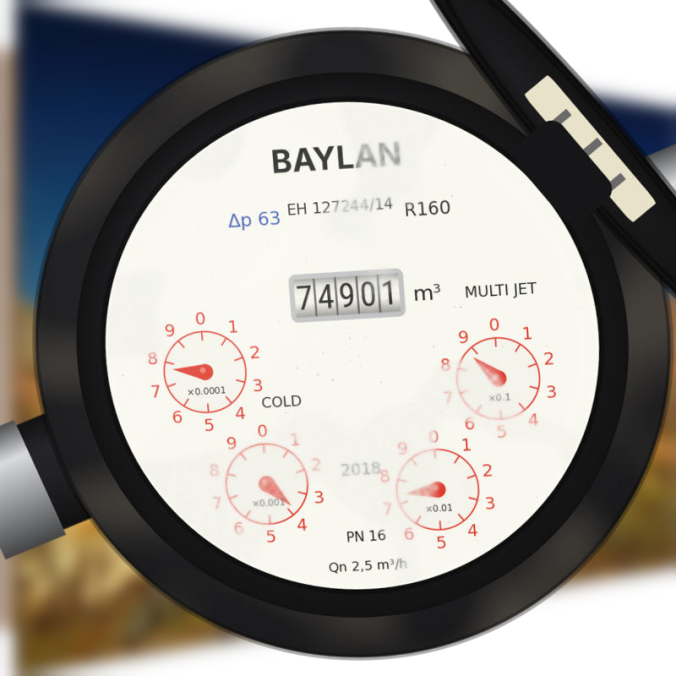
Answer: 74901.8737 (m³)
